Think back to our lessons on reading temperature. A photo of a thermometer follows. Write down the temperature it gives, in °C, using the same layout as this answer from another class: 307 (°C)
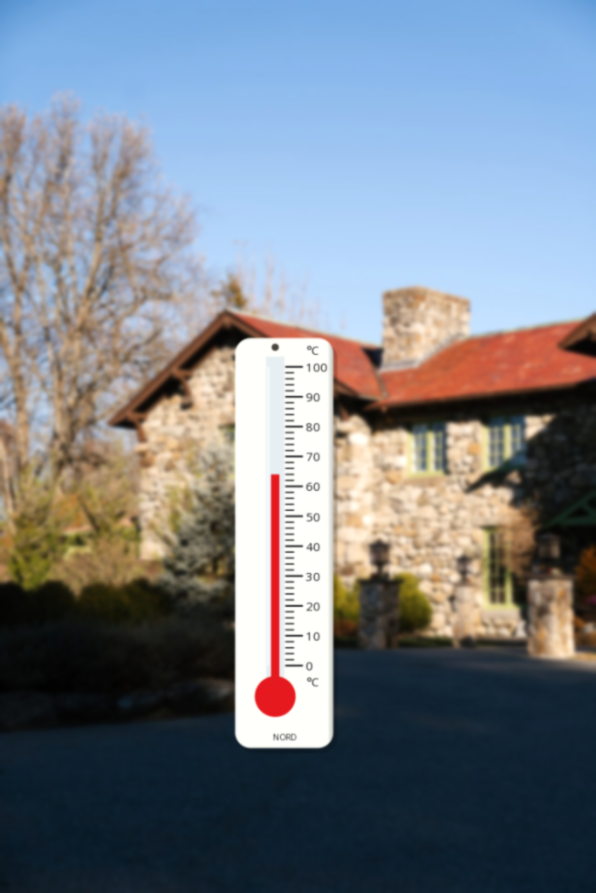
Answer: 64 (°C)
